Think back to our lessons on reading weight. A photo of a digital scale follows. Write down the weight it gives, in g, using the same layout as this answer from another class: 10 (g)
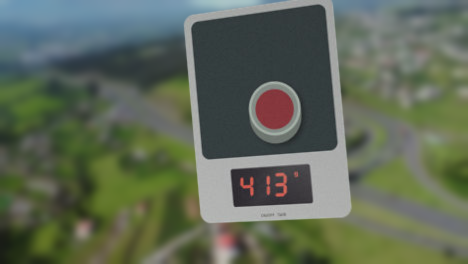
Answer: 413 (g)
